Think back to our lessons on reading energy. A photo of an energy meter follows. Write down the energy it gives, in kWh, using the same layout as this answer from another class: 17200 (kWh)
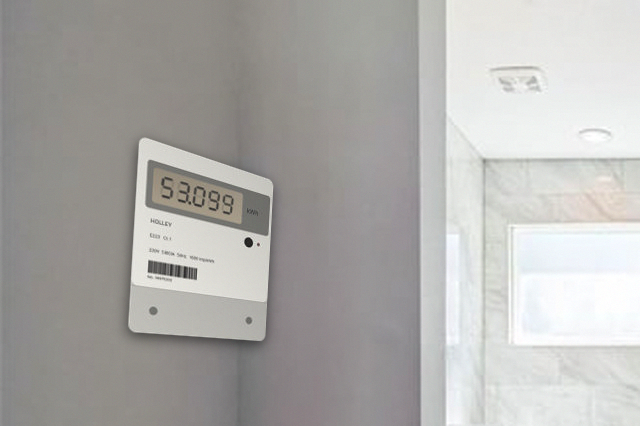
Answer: 53.099 (kWh)
